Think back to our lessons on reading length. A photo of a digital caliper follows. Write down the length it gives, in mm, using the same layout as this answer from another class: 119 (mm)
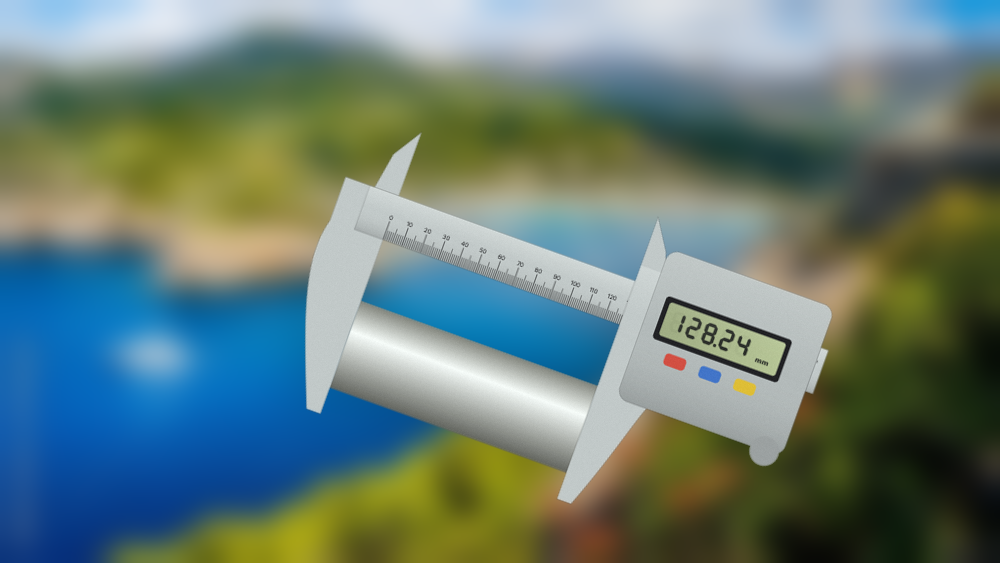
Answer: 128.24 (mm)
